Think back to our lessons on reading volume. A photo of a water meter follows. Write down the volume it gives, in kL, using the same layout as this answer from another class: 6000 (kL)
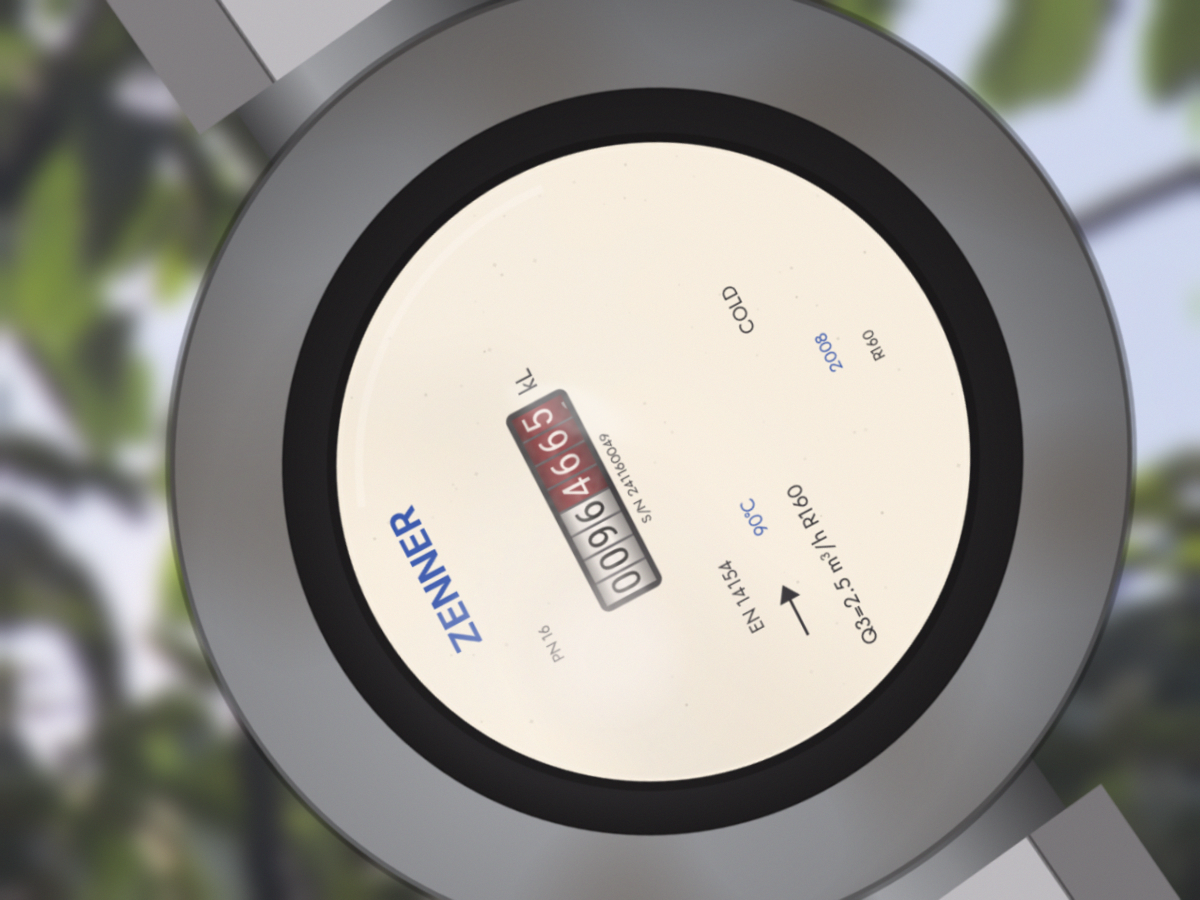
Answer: 96.4665 (kL)
